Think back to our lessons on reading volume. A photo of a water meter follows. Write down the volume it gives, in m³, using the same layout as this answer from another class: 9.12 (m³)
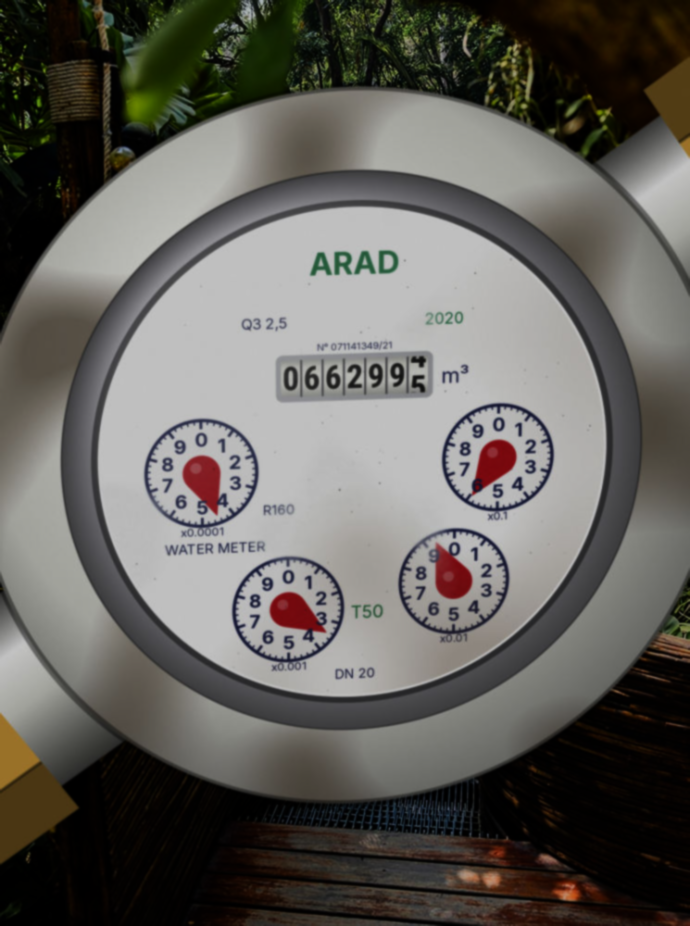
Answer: 662994.5934 (m³)
